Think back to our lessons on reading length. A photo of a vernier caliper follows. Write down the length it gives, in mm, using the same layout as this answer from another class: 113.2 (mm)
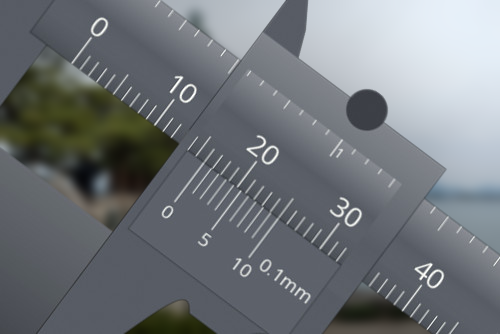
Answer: 16.0 (mm)
